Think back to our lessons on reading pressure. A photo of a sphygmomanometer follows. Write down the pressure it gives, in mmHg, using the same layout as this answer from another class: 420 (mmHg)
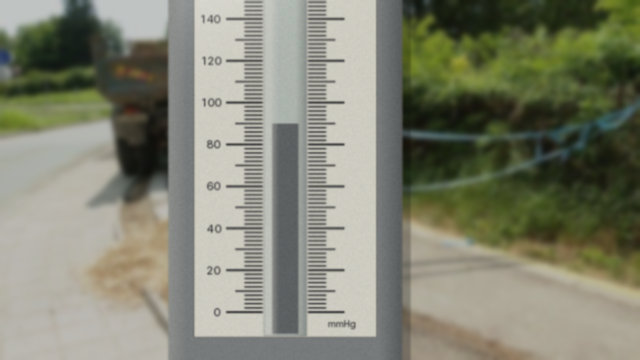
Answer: 90 (mmHg)
